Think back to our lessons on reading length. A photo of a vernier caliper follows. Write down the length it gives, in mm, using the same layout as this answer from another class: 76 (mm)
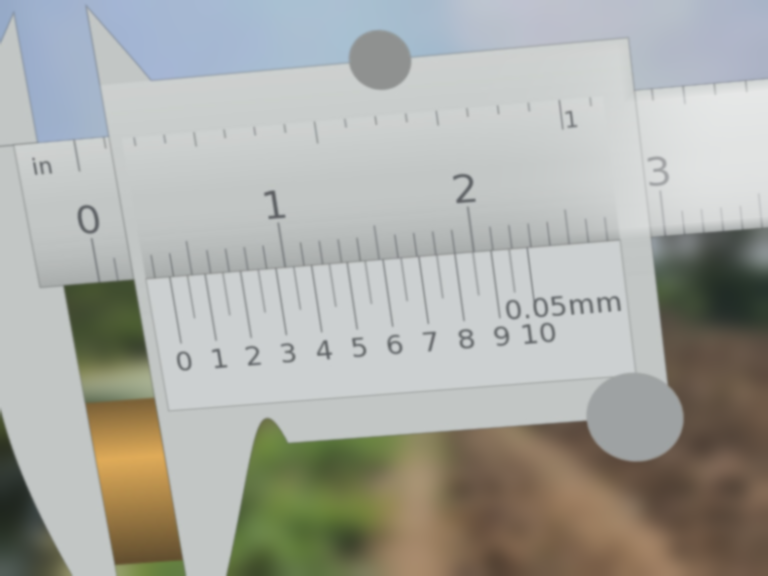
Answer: 3.8 (mm)
